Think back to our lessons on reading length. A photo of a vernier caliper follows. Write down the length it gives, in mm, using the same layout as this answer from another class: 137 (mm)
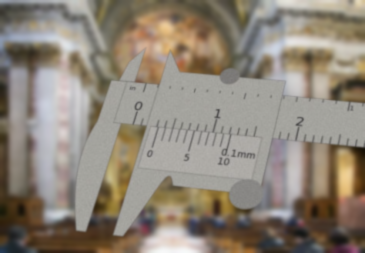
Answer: 3.2 (mm)
